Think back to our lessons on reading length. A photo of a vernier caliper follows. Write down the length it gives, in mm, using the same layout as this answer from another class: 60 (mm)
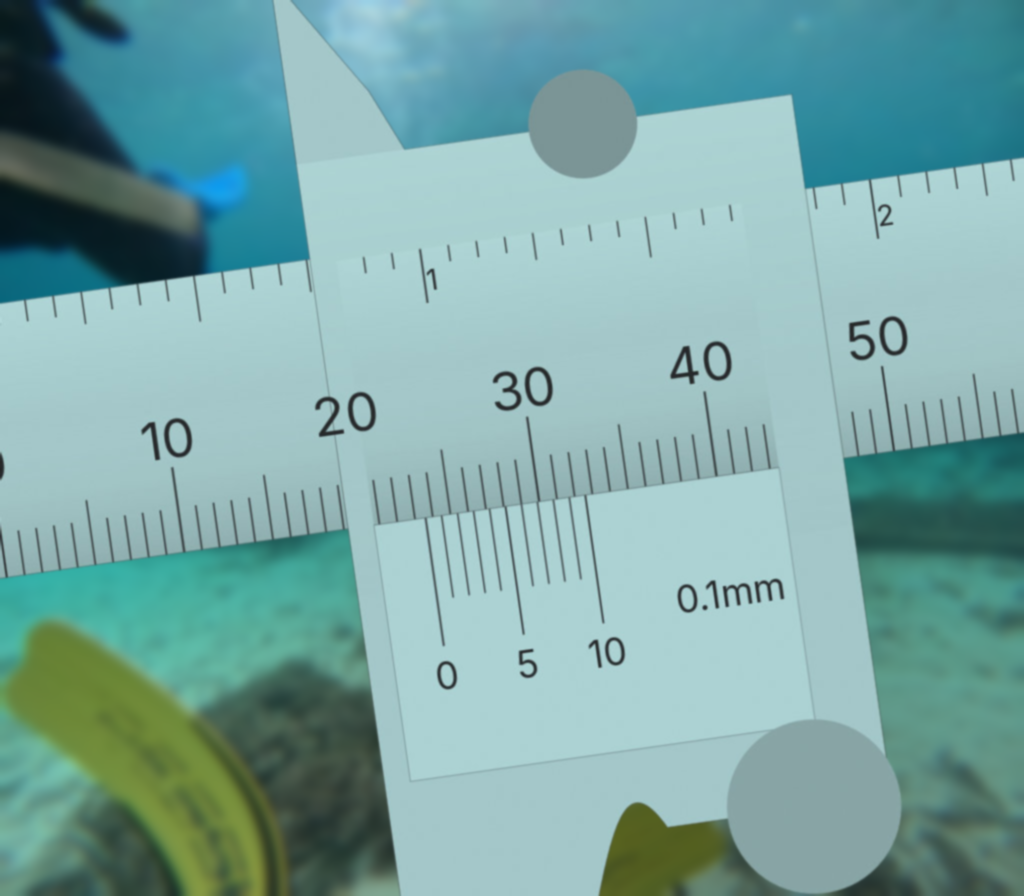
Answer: 23.6 (mm)
